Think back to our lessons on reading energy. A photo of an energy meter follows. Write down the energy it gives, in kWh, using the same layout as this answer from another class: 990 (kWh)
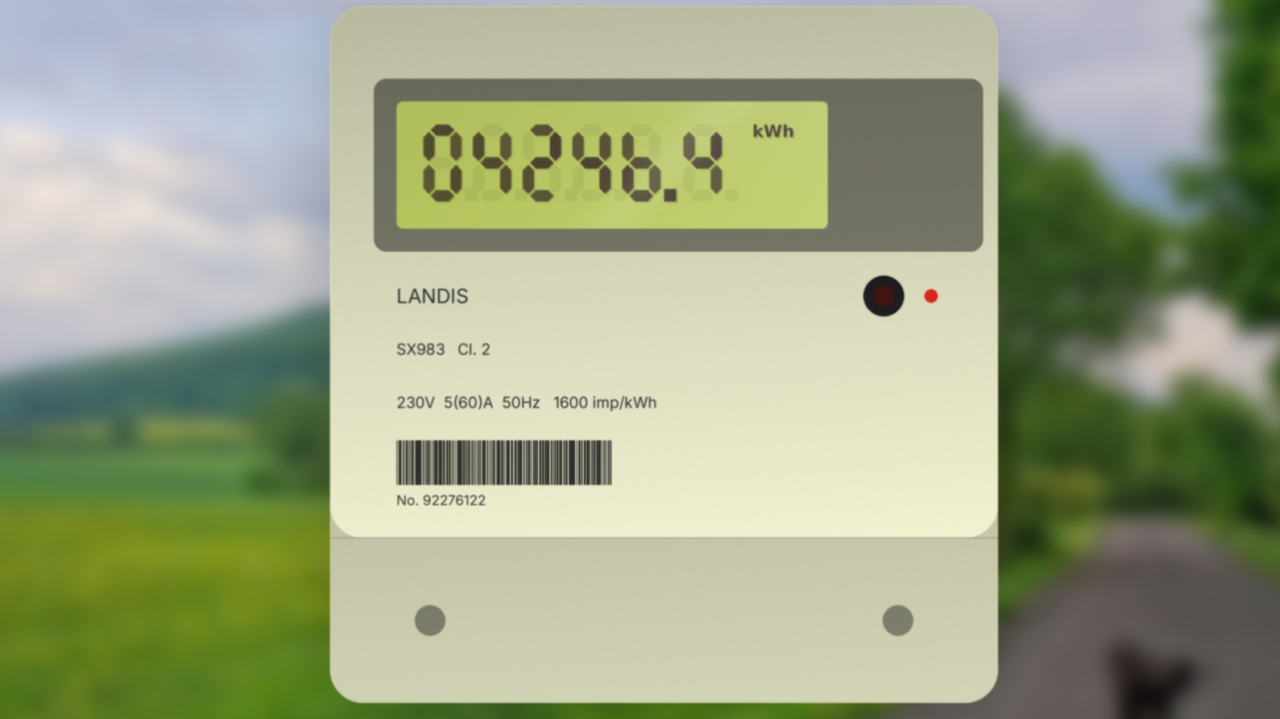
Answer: 4246.4 (kWh)
